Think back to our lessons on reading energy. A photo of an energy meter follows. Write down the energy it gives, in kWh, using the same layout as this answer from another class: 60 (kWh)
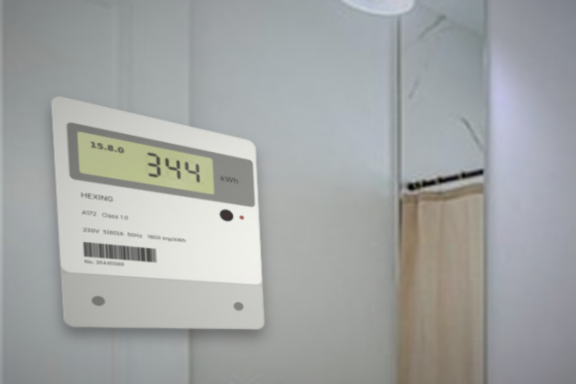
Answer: 344 (kWh)
